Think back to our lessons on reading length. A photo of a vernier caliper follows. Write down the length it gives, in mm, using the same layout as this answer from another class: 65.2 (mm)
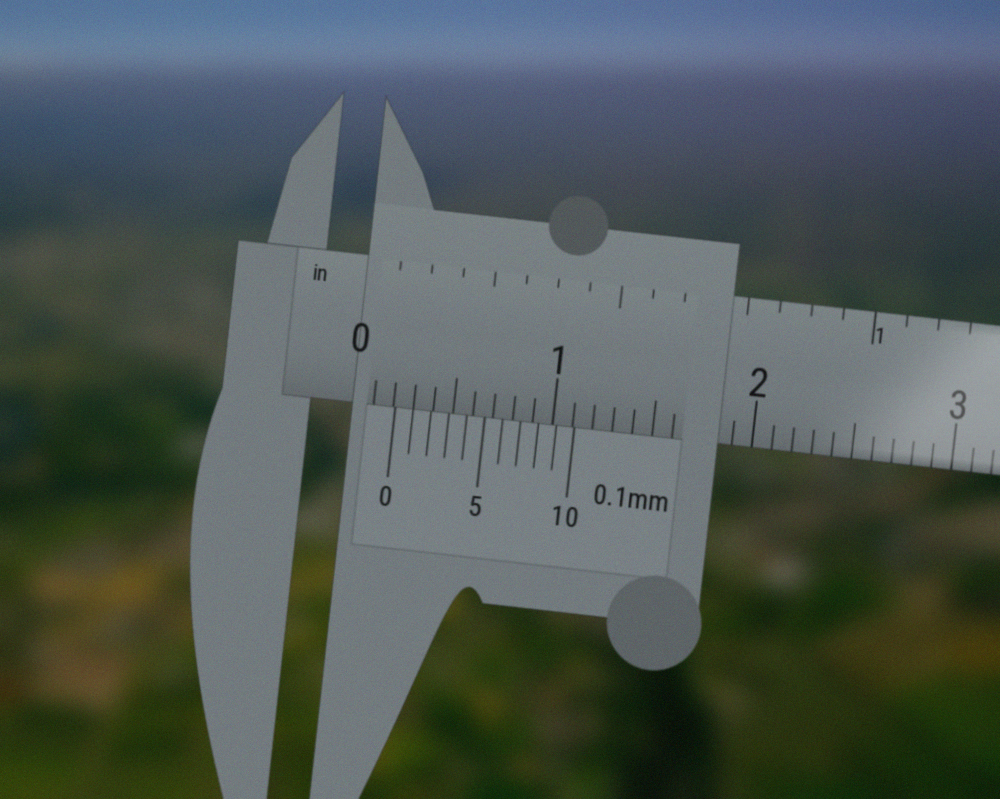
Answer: 2.1 (mm)
